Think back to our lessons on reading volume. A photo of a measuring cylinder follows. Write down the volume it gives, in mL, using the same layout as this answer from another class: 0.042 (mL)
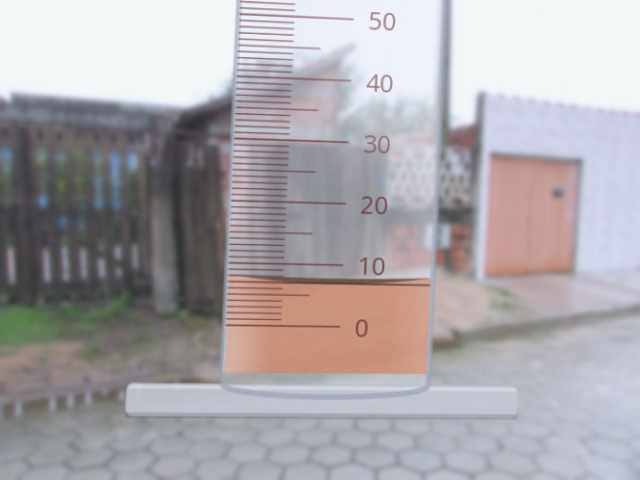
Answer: 7 (mL)
